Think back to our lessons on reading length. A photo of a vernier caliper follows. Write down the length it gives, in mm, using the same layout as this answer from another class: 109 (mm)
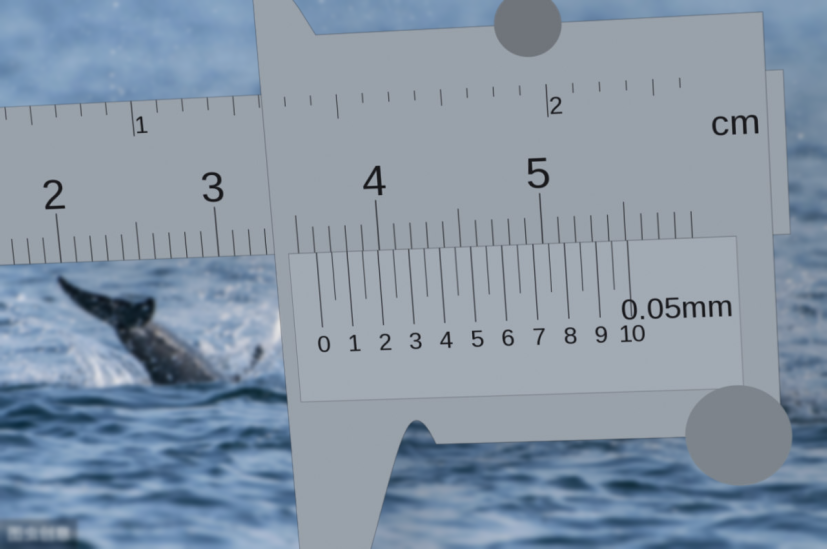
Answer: 36.1 (mm)
